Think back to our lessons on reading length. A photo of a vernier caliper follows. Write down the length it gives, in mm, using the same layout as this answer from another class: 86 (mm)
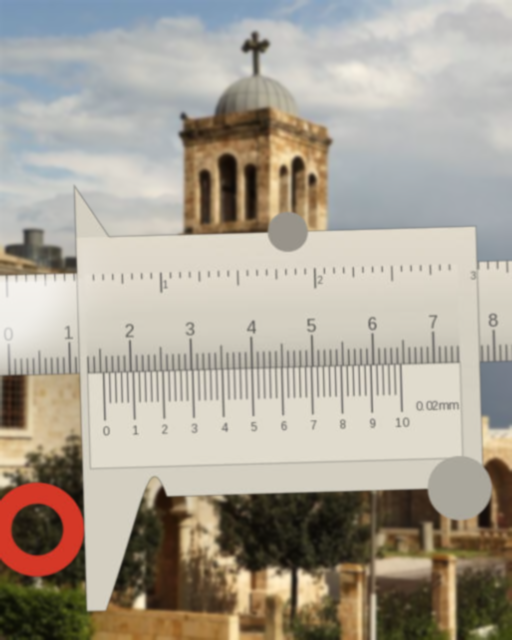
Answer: 15.5 (mm)
